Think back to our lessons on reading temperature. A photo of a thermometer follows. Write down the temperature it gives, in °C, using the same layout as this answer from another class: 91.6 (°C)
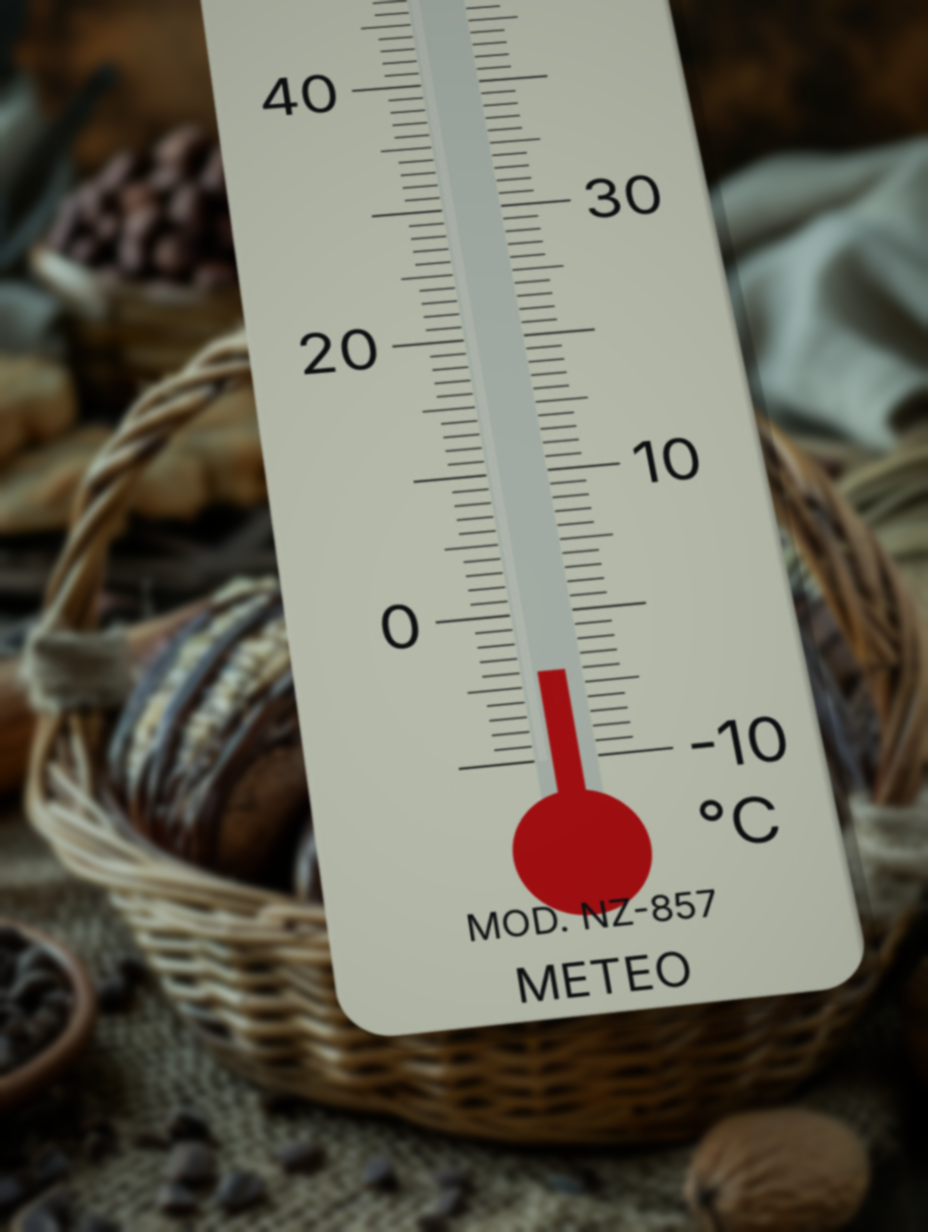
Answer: -4 (°C)
